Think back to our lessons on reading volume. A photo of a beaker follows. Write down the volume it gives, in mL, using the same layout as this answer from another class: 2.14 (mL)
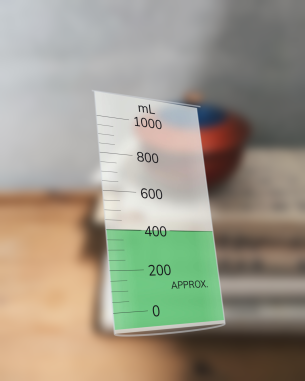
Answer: 400 (mL)
